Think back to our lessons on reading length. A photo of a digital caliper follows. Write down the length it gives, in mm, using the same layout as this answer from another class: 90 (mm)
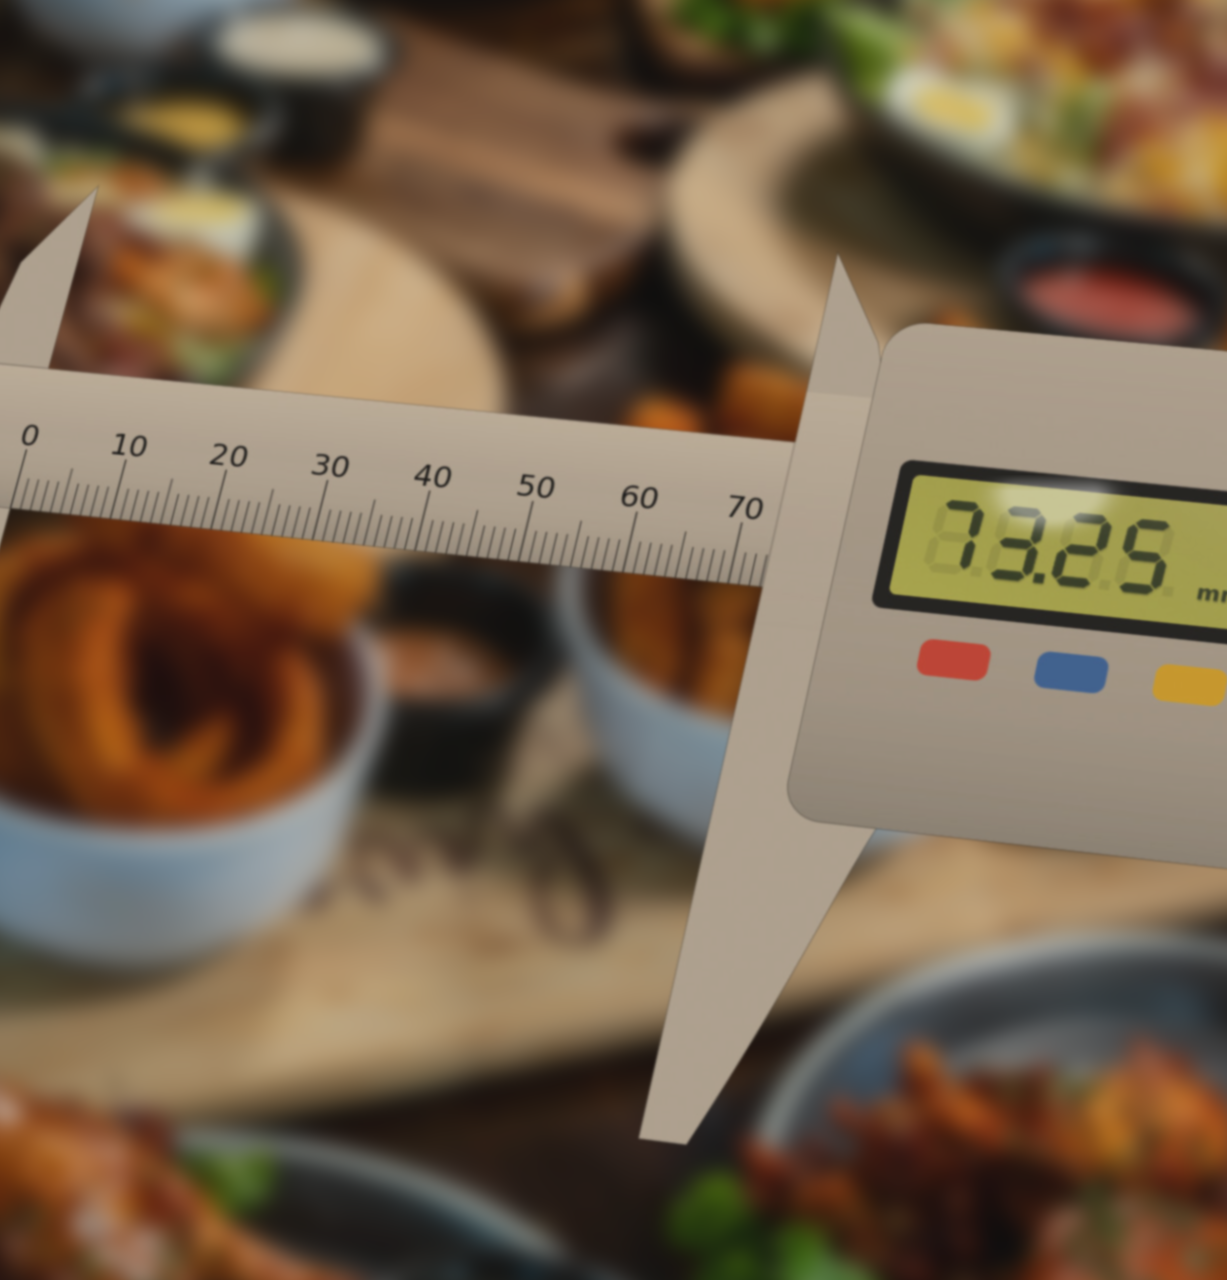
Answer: 73.25 (mm)
